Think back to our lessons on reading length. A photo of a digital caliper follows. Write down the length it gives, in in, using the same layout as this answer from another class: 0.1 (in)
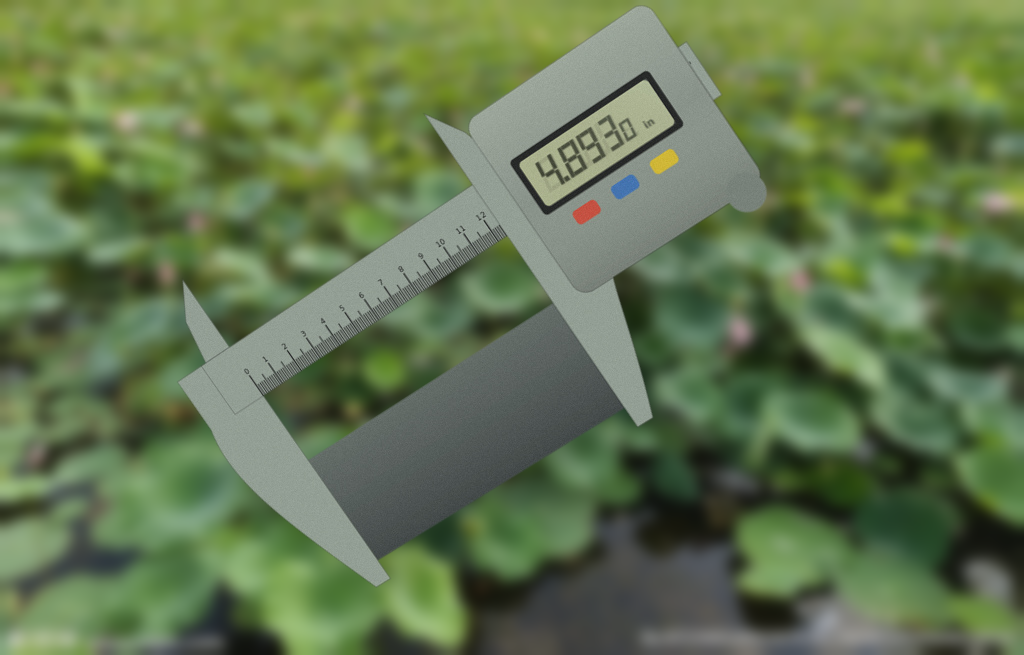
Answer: 4.8930 (in)
